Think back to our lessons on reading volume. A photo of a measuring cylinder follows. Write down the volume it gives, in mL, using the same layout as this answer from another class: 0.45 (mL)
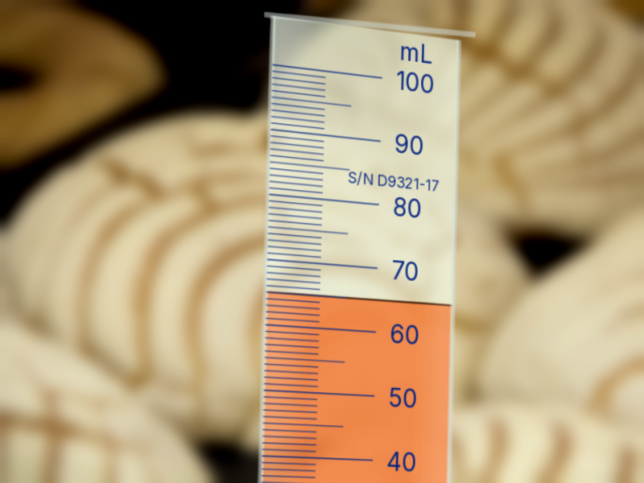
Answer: 65 (mL)
